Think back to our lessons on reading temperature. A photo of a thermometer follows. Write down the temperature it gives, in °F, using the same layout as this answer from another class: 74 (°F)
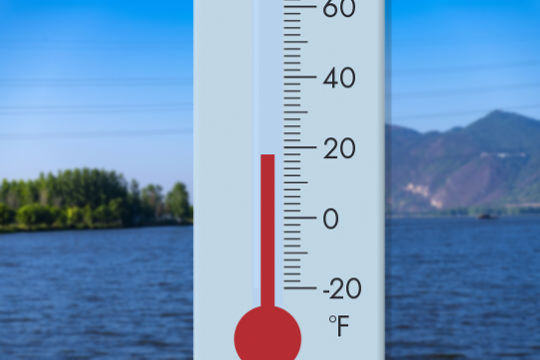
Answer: 18 (°F)
